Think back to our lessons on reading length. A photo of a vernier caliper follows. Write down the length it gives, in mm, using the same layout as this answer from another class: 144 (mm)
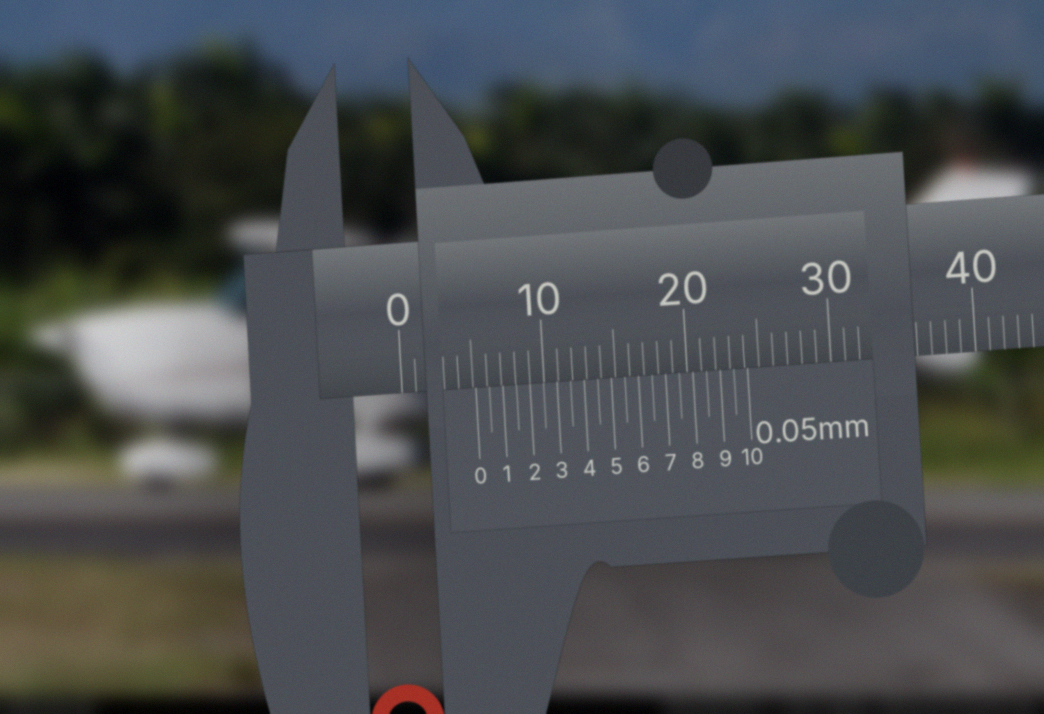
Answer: 5.2 (mm)
